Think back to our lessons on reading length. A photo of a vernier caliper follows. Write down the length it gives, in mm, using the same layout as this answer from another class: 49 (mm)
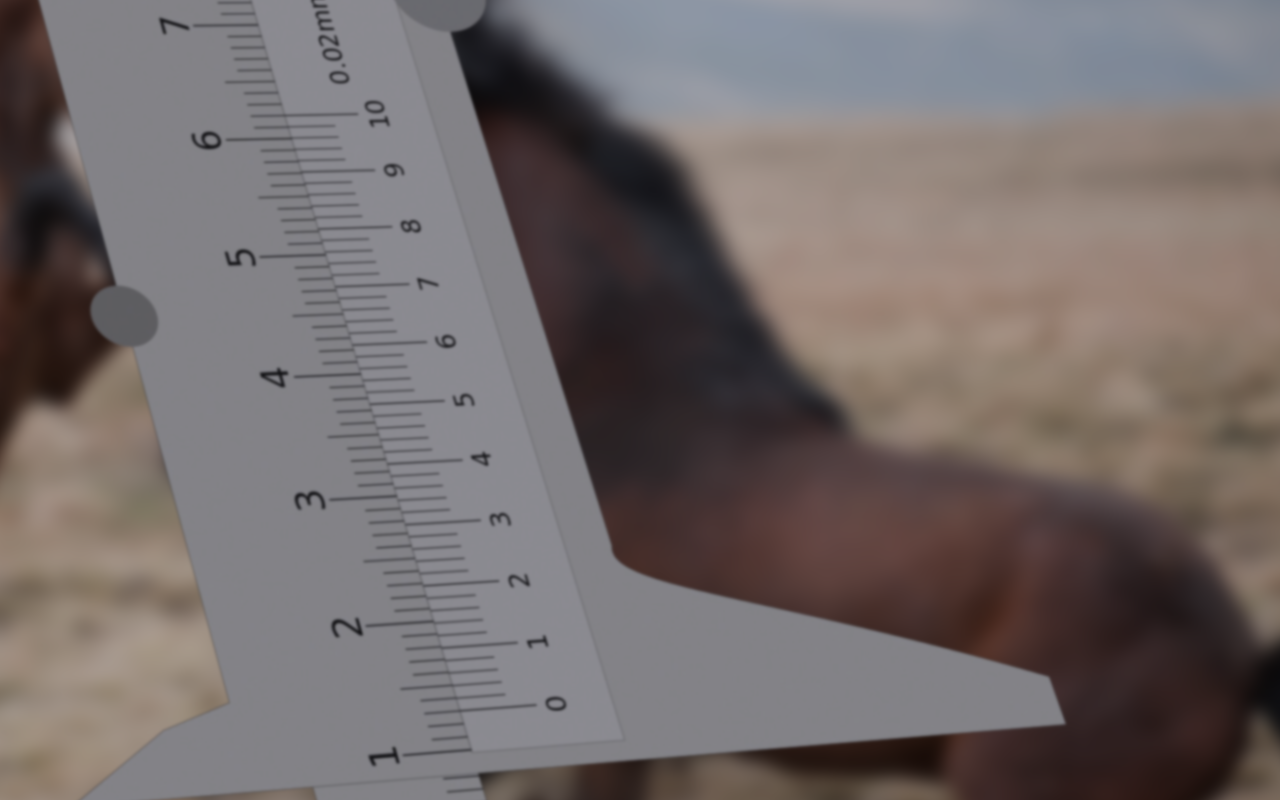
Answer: 13.0 (mm)
